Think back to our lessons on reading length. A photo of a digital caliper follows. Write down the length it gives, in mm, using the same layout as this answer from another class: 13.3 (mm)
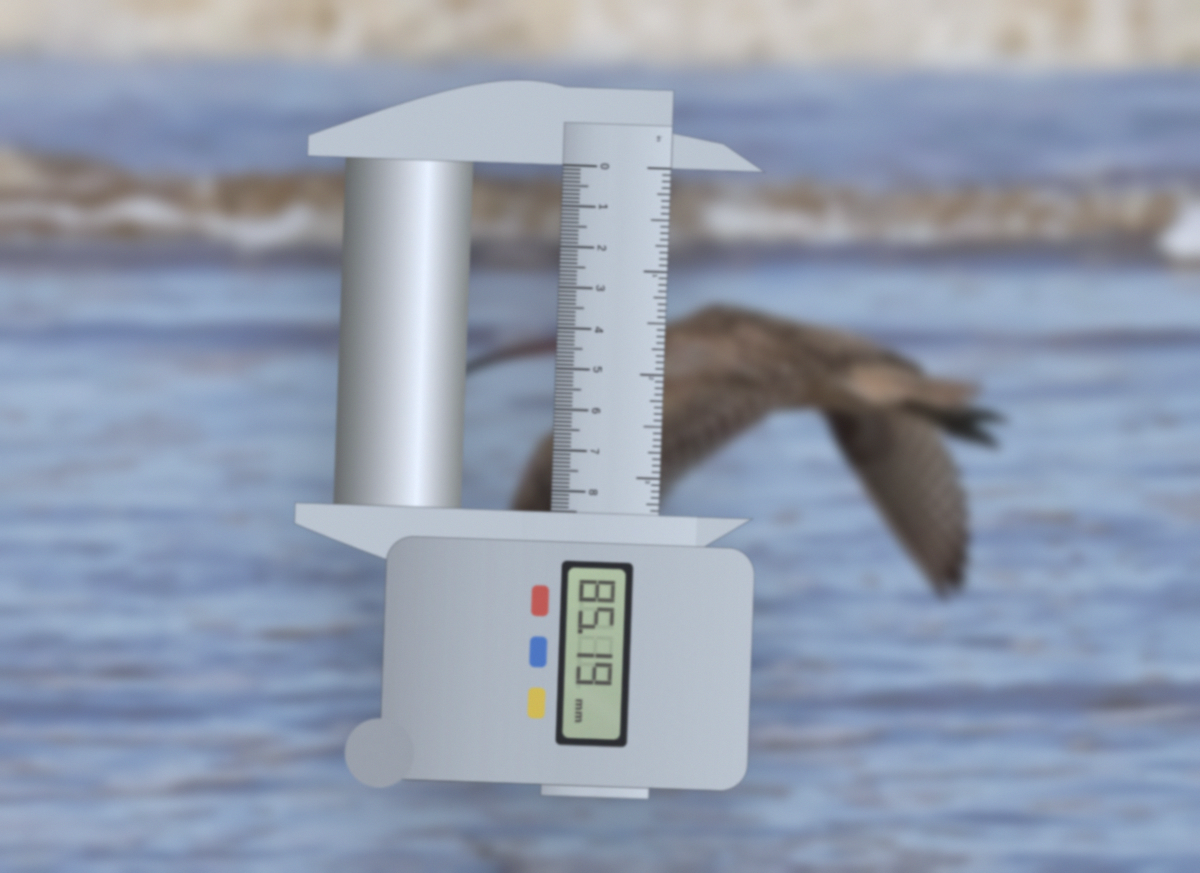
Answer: 85.19 (mm)
